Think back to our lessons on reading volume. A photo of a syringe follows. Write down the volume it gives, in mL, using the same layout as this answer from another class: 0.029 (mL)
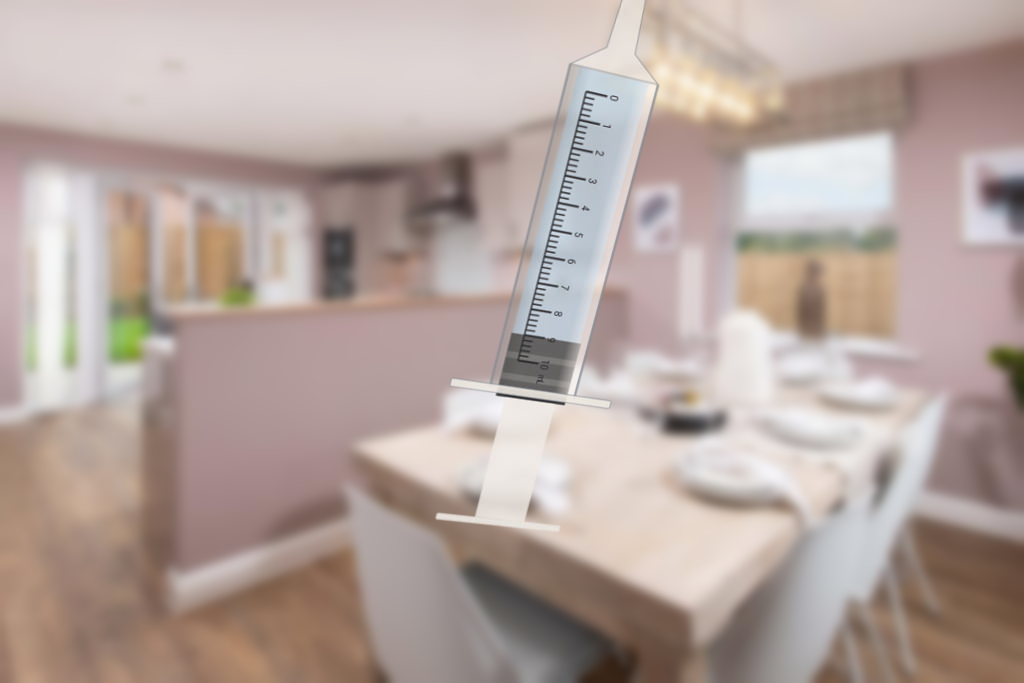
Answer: 9 (mL)
